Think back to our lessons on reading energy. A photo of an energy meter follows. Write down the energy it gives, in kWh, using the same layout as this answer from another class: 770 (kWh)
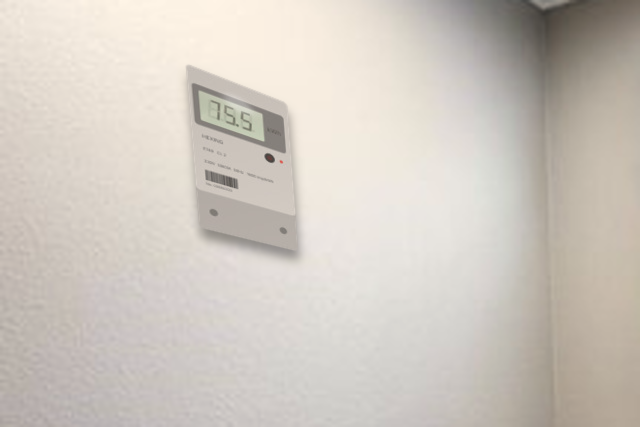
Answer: 75.5 (kWh)
